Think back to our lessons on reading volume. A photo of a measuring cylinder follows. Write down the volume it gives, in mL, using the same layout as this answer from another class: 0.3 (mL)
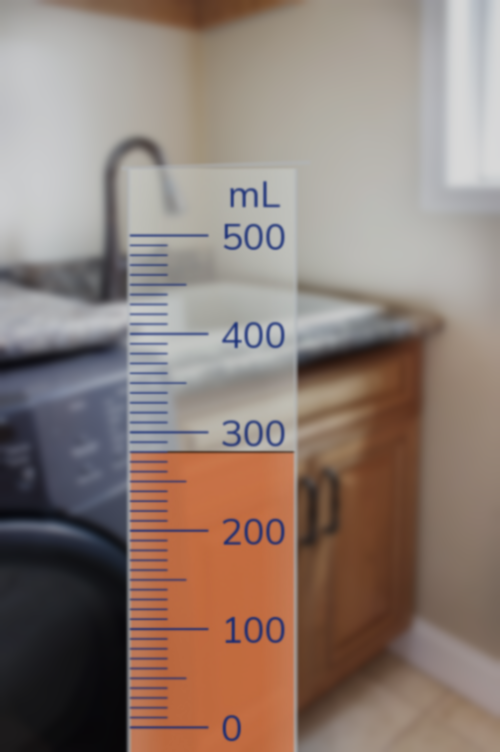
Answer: 280 (mL)
